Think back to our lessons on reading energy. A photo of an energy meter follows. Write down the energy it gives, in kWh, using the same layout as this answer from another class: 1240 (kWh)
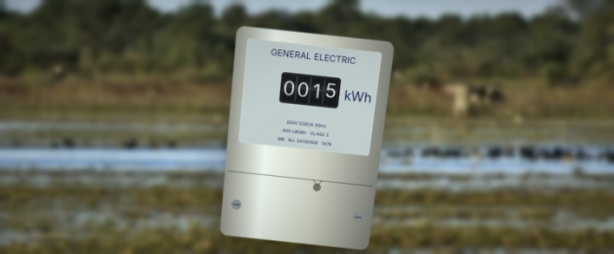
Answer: 15 (kWh)
